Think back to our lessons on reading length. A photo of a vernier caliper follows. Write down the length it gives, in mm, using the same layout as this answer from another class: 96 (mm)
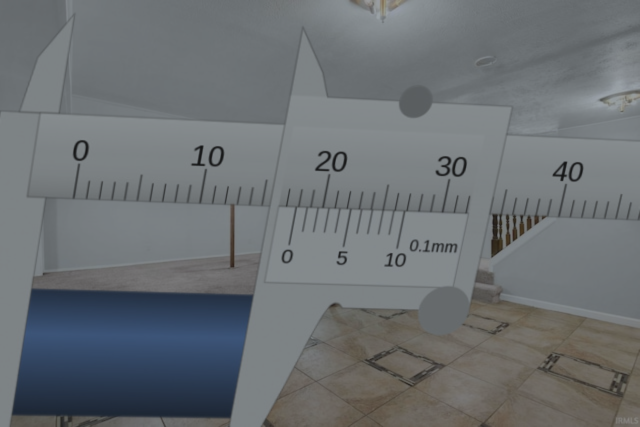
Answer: 17.8 (mm)
